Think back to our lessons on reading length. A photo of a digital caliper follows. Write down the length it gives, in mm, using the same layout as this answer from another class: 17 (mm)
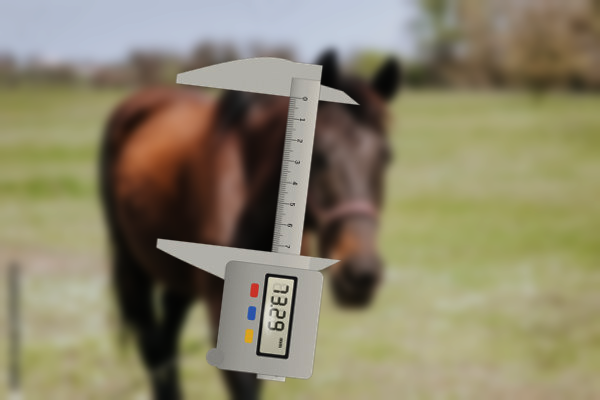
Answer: 73.29 (mm)
